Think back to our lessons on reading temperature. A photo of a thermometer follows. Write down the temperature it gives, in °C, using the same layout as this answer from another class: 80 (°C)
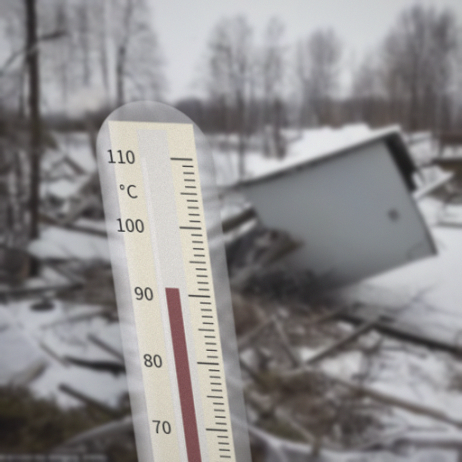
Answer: 91 (°C)
